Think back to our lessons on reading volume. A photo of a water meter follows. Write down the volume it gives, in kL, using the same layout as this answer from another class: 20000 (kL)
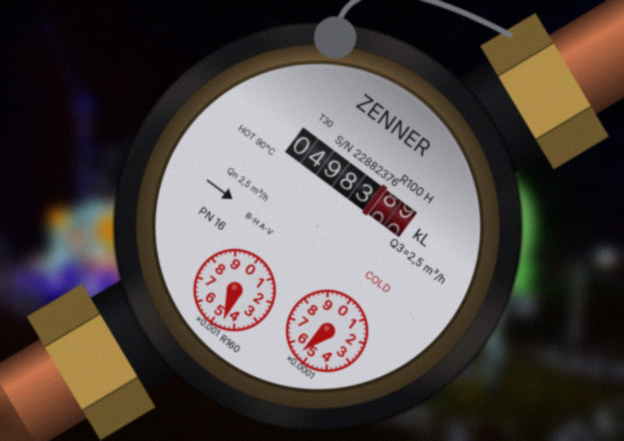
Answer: 4983.8945 (kL)
